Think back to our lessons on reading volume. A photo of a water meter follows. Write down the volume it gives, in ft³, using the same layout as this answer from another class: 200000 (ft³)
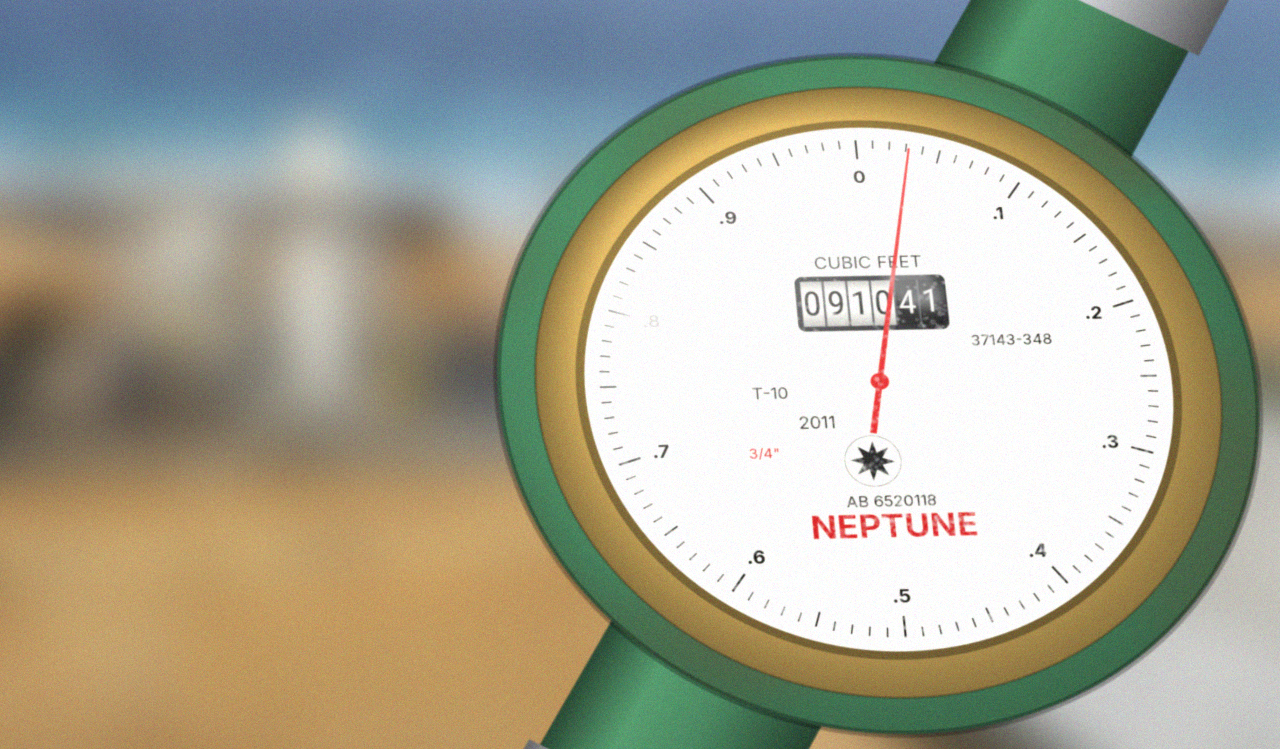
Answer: 91041.03 (ft³)
